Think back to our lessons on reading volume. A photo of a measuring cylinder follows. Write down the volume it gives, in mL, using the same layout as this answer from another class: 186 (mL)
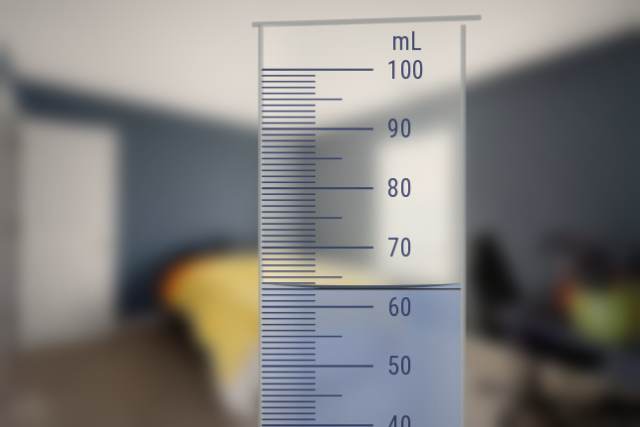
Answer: 63 (mL)
